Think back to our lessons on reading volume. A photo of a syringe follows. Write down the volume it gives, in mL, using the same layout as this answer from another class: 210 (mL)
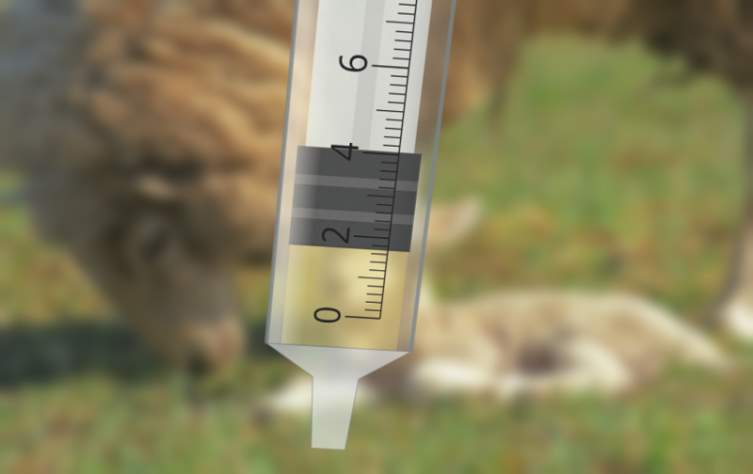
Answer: 1.7 (mL)
